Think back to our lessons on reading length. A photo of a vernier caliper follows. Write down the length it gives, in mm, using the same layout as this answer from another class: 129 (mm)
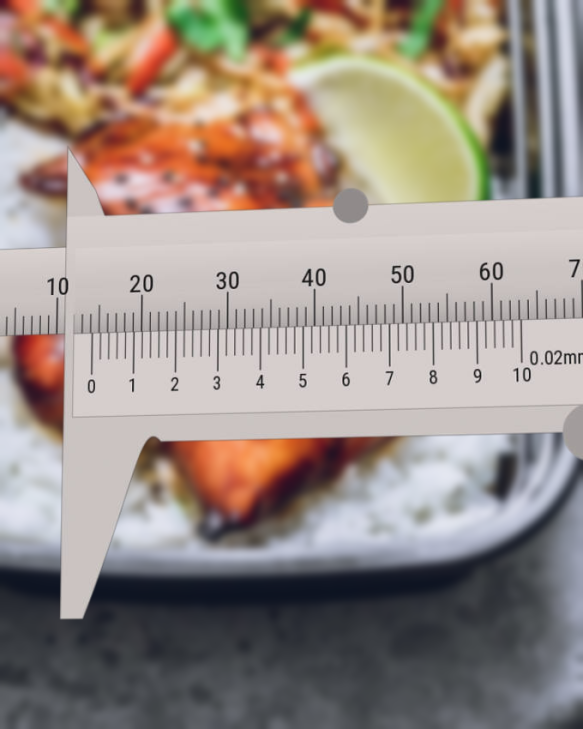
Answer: 14.2 (mm)
